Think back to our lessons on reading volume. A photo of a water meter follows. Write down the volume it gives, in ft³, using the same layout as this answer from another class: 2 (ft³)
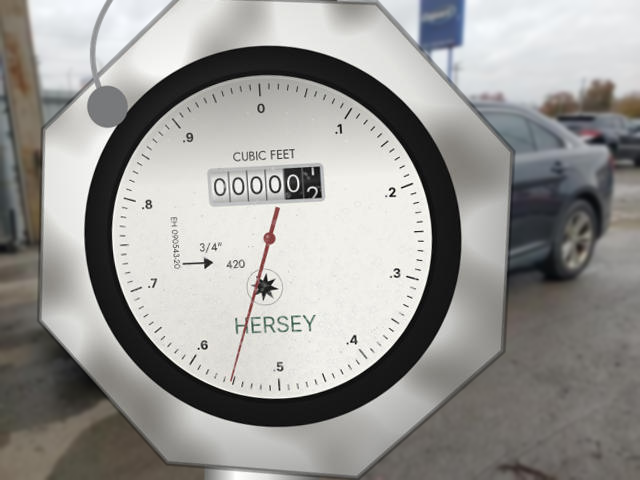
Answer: 1.55 (ft³)
